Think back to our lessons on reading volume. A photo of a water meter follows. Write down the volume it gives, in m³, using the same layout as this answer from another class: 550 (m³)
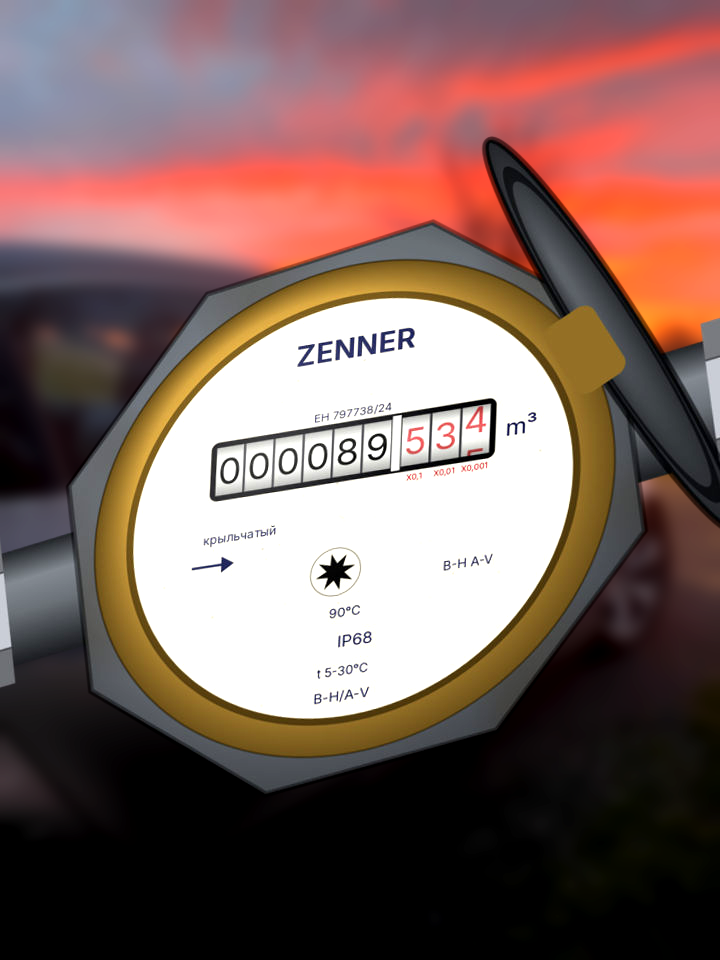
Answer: 89.534 (m³)
